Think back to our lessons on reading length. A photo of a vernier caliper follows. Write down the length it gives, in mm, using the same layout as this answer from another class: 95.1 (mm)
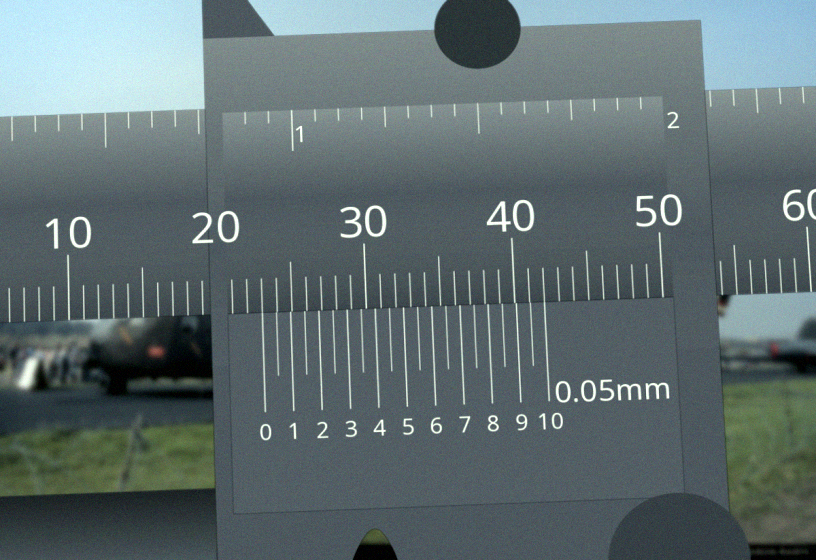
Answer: 23.0 (mm)
